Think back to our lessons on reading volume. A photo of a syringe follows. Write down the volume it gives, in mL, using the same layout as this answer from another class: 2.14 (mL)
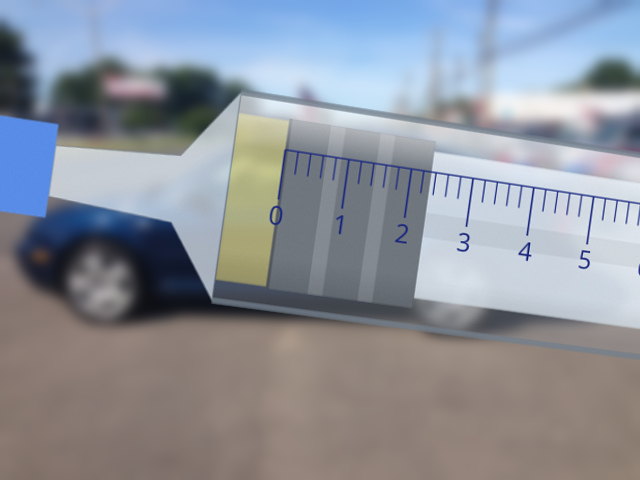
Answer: 0 (mL)
